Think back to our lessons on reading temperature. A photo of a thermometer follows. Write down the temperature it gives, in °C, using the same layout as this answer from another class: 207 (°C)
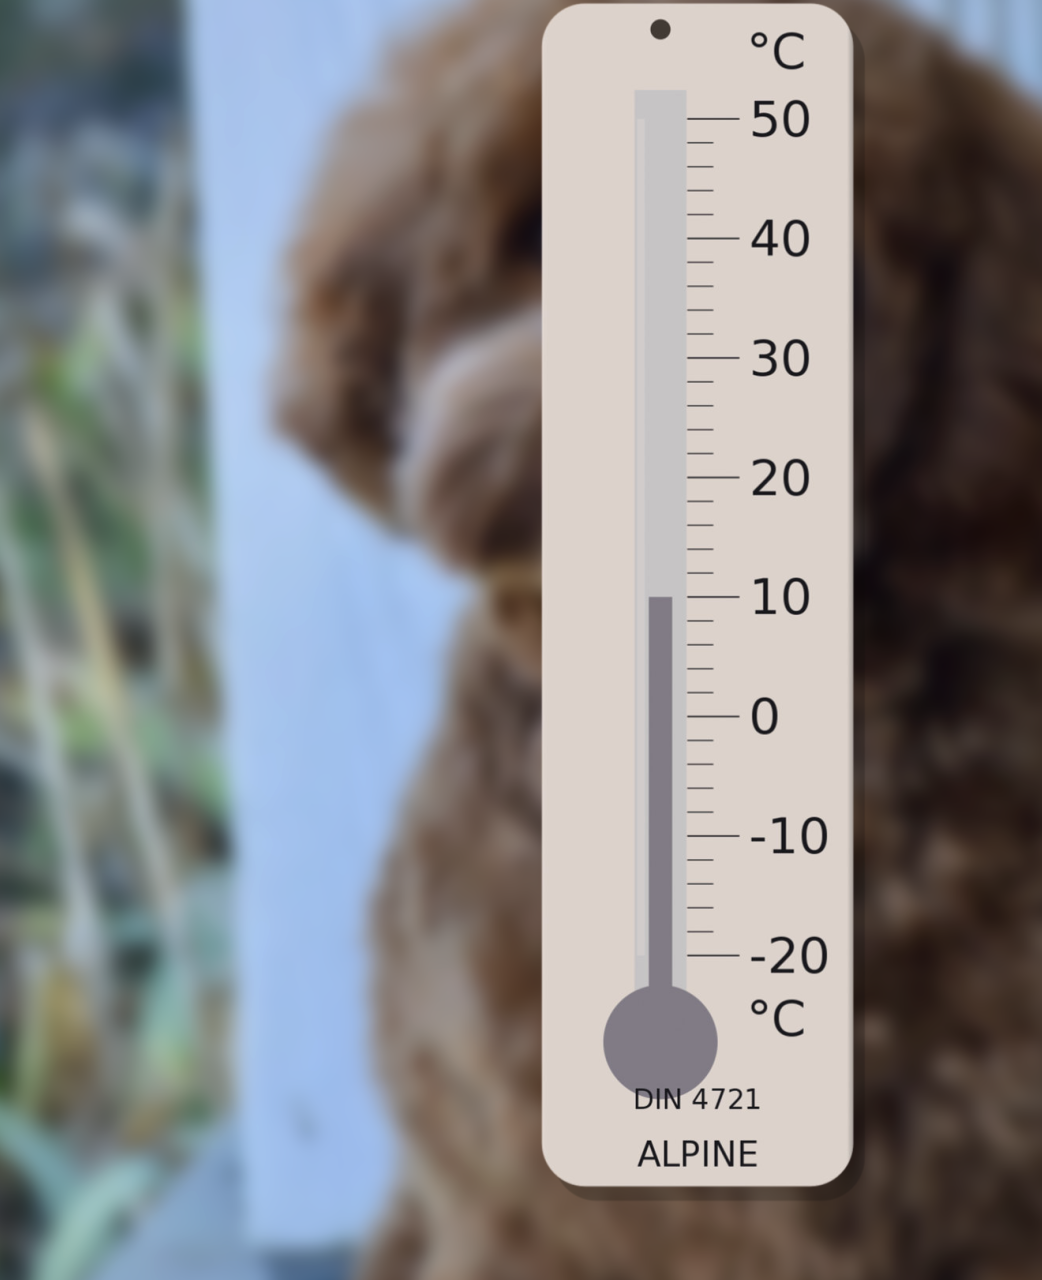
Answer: 10 (°C)
